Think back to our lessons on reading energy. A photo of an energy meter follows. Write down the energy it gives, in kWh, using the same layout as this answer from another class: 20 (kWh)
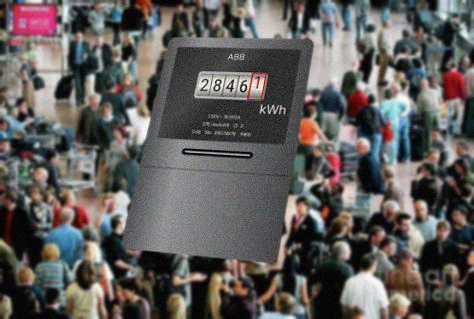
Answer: 2846.1 (kWh)
